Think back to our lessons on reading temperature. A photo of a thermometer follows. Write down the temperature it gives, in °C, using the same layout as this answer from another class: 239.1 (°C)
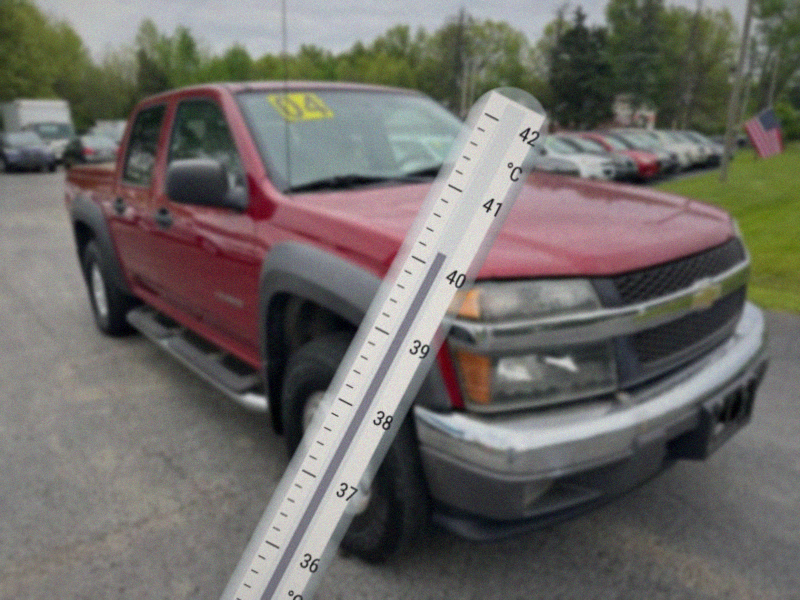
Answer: 40.2 (°C)
